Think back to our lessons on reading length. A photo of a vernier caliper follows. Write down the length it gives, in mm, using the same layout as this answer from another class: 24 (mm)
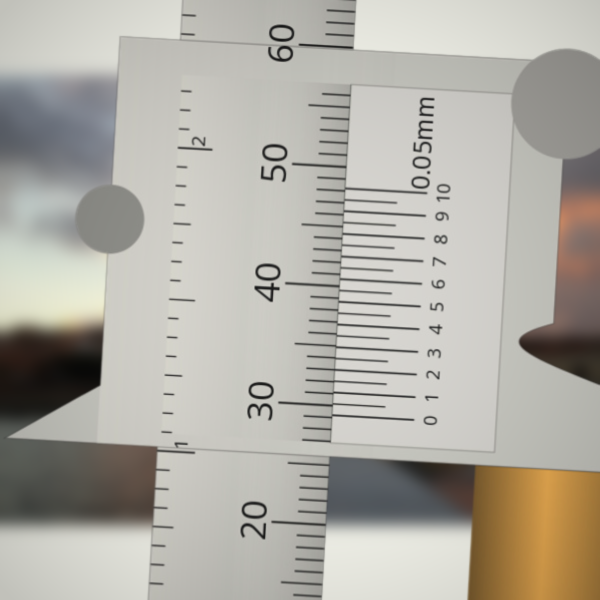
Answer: 29.2 (mm)
